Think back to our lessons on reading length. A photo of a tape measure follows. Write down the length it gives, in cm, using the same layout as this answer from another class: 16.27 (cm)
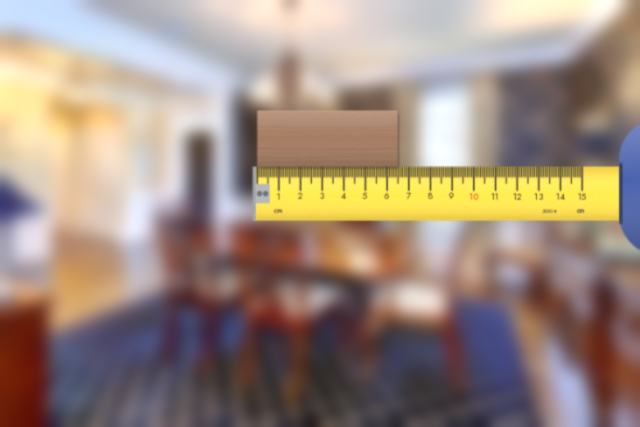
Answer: 6.5 (cm)
